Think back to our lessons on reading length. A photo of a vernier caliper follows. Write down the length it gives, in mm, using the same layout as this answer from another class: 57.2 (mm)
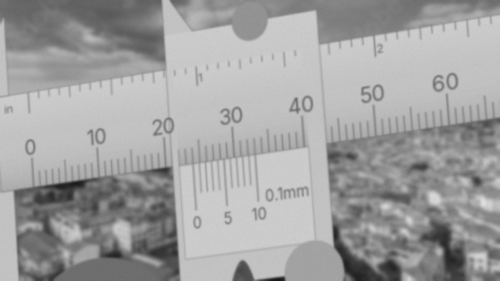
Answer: 24.0 (mm)
